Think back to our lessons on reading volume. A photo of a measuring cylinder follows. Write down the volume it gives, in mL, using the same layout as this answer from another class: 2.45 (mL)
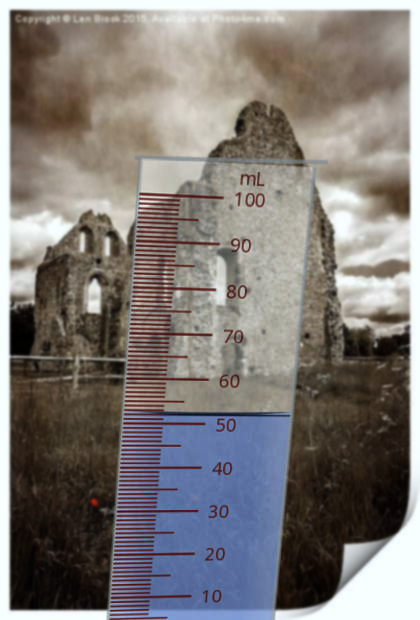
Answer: 52 (mL)
